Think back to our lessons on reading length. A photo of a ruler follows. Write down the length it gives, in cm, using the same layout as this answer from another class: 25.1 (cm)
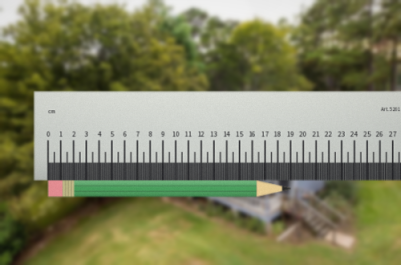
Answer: 19 (cm)
